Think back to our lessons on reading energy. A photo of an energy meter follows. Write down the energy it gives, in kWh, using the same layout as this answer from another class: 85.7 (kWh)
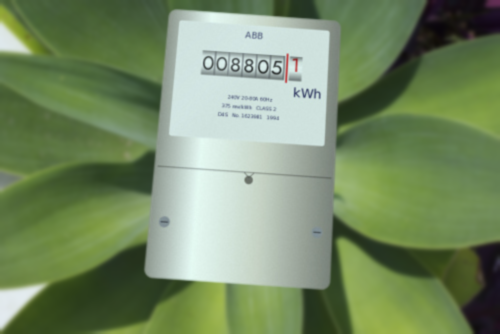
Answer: 8805.1 (kWh)
